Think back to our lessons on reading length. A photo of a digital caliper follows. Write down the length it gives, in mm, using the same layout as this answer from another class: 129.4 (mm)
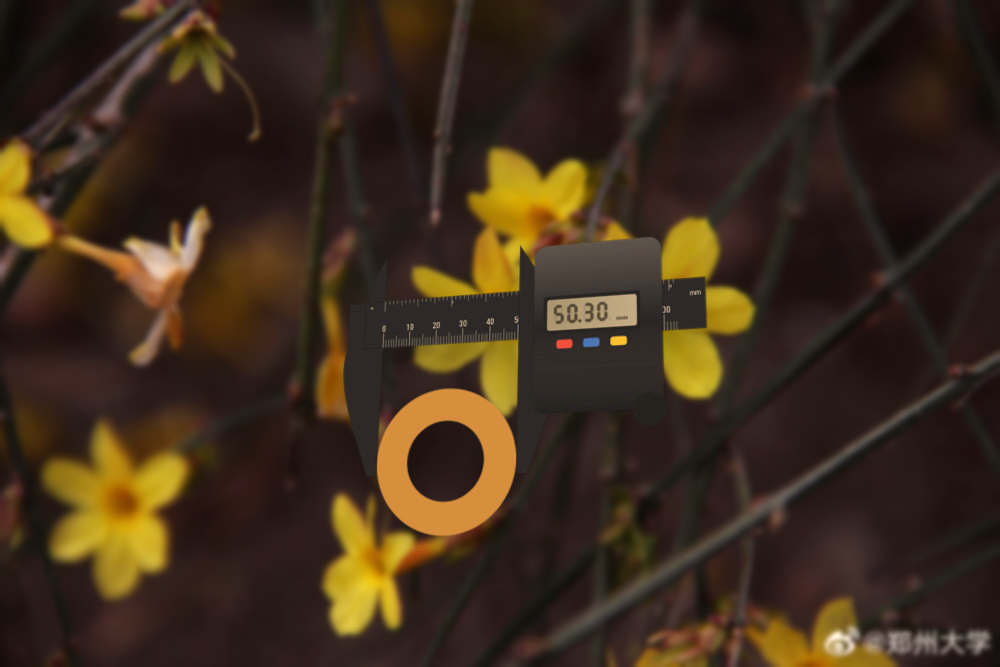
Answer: 50.30 (mm)
